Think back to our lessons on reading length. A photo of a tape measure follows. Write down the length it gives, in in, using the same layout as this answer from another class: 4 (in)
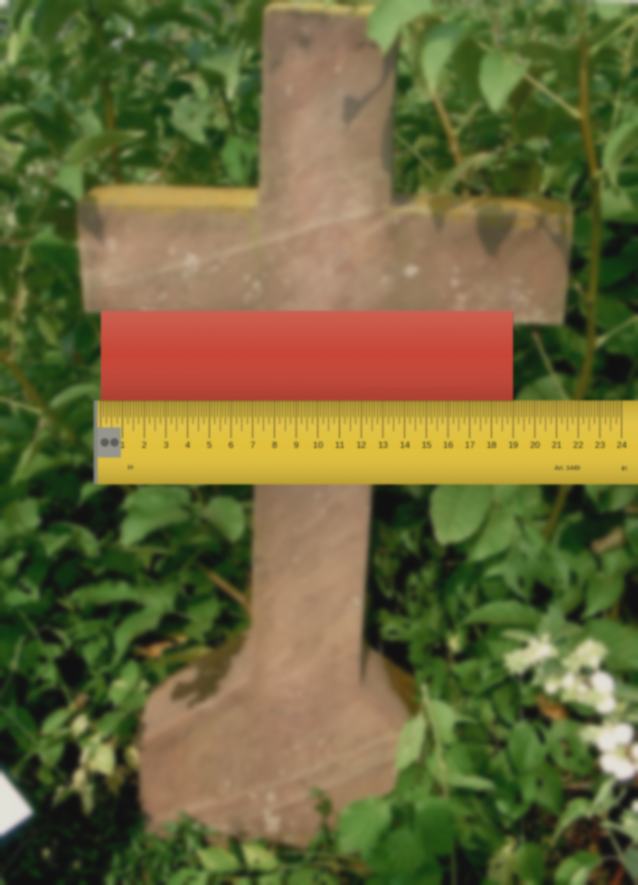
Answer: 19 (in)
